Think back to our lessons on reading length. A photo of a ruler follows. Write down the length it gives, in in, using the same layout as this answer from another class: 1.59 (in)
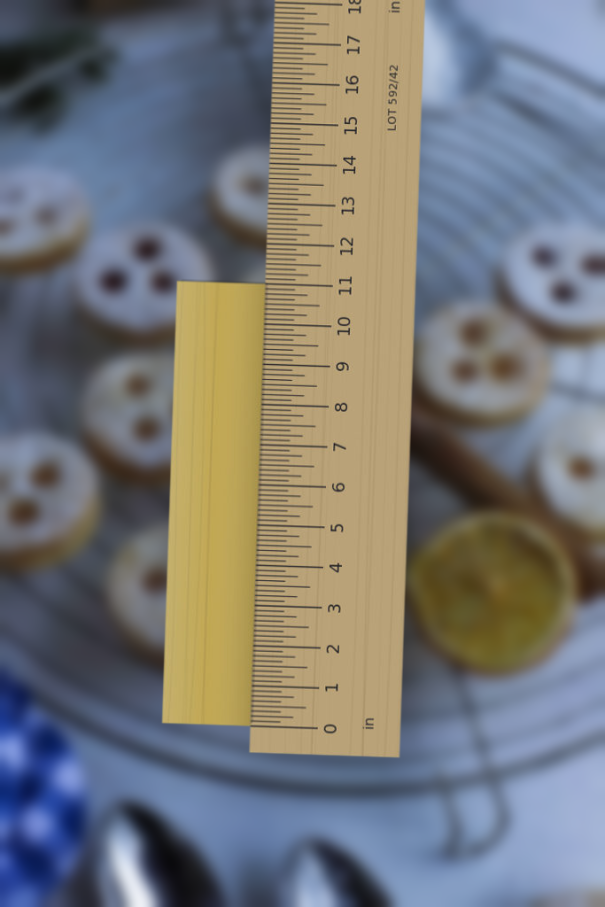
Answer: 11 (in)
